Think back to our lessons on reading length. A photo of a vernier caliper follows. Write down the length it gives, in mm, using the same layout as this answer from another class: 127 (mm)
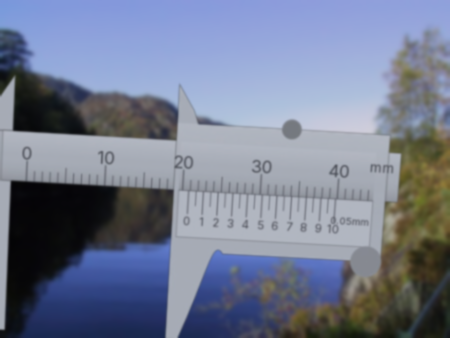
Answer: 20.8 (mm)
